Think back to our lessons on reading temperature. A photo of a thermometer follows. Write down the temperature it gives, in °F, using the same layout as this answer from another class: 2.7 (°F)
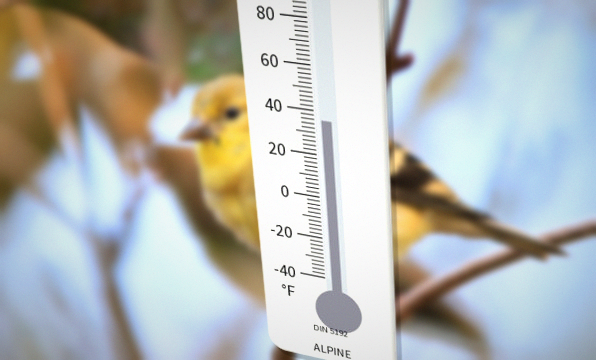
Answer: 36 (°F)
